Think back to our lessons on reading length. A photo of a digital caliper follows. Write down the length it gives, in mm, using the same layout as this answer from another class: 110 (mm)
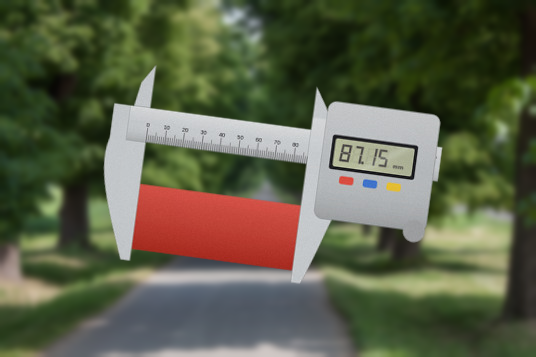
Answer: 87.15 (mm)
